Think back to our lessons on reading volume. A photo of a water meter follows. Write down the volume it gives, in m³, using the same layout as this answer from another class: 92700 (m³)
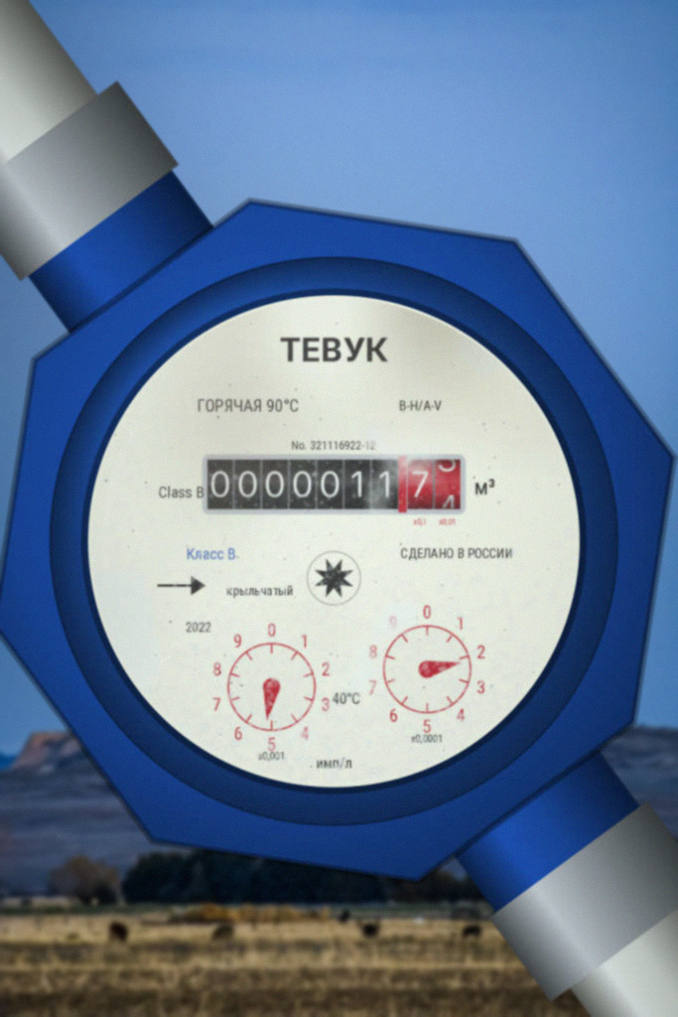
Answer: 11.7352 (m³)
